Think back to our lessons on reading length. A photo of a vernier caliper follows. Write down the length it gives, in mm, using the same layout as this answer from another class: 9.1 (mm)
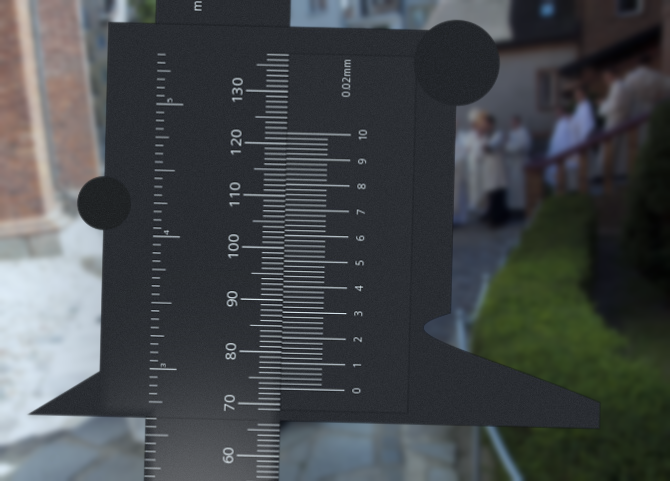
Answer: 73.0 (mm)
